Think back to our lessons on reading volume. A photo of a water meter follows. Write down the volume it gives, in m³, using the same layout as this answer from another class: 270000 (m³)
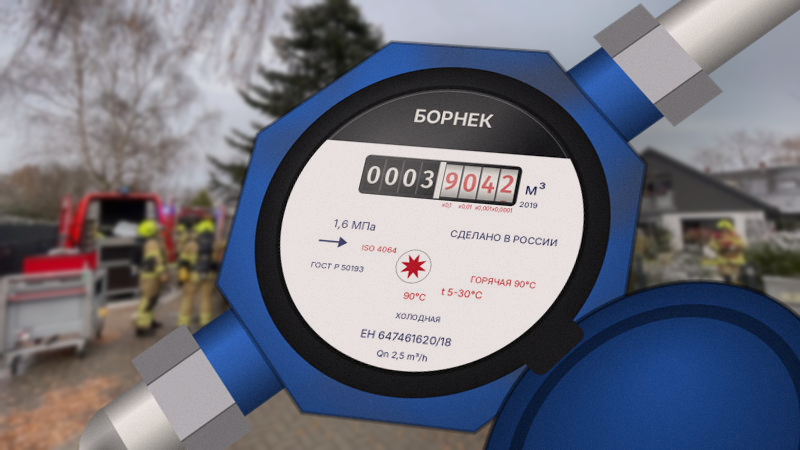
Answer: 3.9042 (m³)
